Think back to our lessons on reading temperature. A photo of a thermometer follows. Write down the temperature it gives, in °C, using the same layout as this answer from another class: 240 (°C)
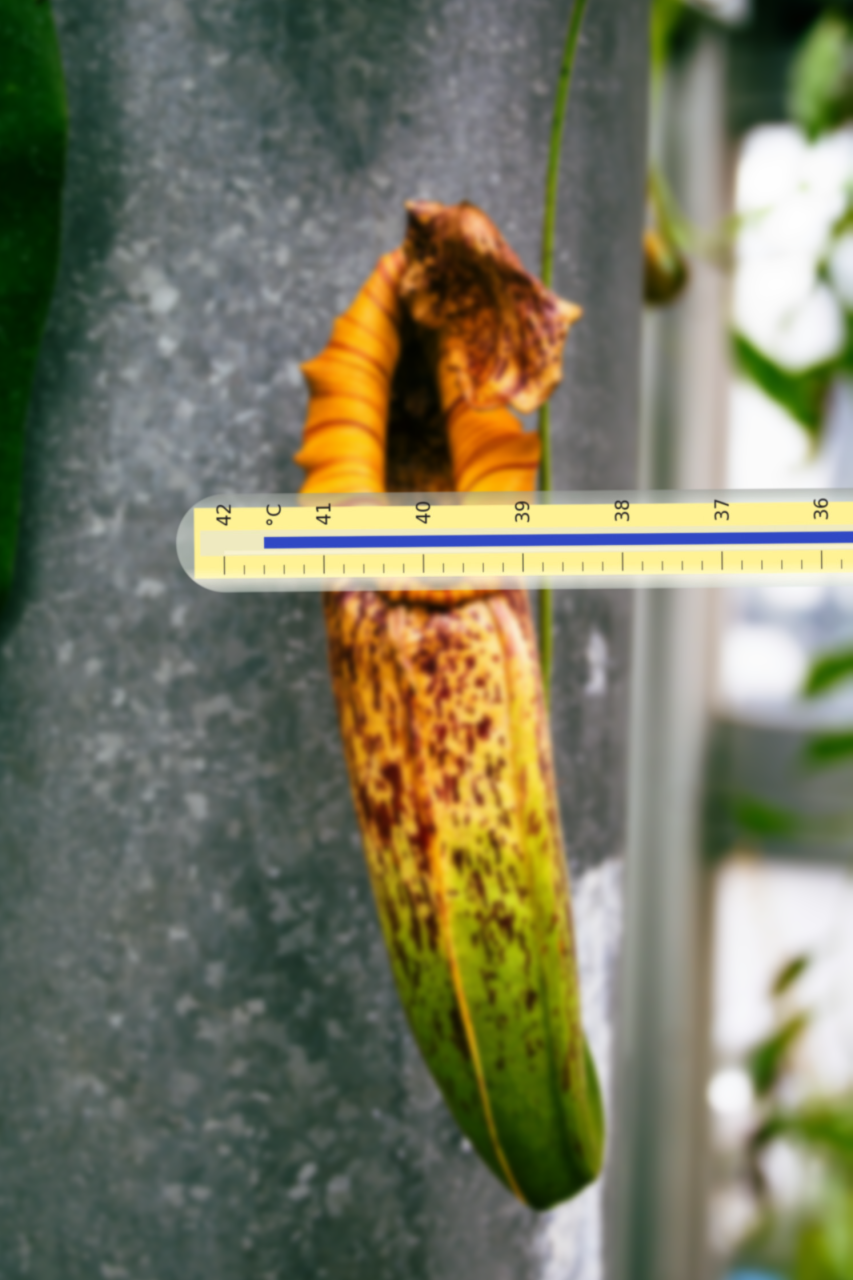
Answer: 41.6 (°C)
